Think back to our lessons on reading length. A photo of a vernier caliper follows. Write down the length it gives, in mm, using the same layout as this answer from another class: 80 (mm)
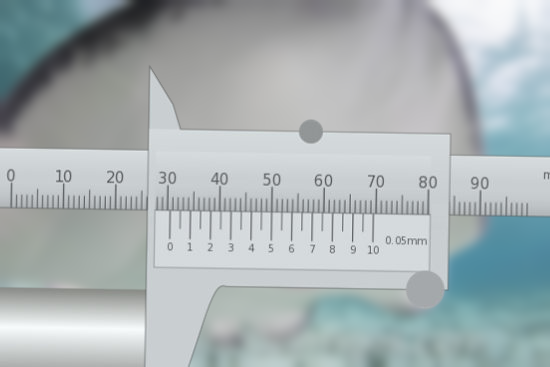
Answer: 30.5 (mm)
